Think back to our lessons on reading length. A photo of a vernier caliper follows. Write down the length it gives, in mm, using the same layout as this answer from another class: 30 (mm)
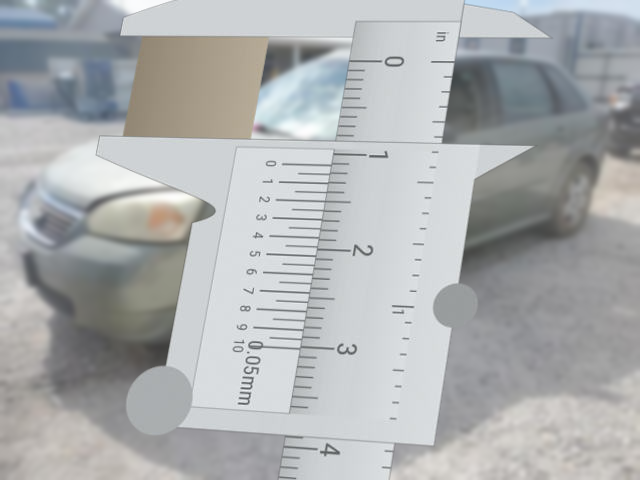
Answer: 11.2 (mm)
